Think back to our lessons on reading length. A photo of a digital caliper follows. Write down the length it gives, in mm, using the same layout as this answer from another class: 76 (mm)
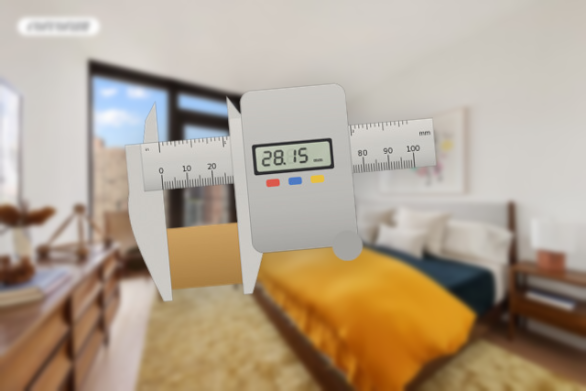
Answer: 28.15 (mm)
